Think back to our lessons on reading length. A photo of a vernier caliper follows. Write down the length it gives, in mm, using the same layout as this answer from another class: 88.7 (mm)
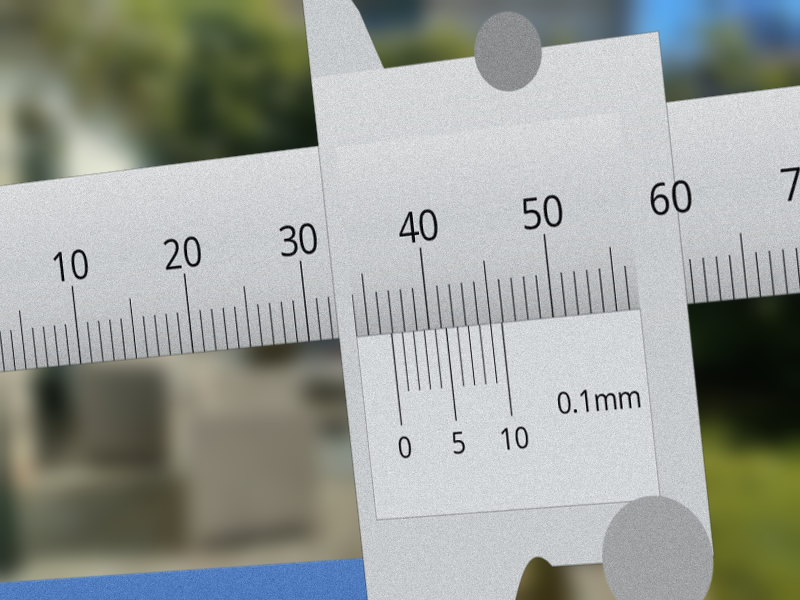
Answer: 36.9 (mm)
